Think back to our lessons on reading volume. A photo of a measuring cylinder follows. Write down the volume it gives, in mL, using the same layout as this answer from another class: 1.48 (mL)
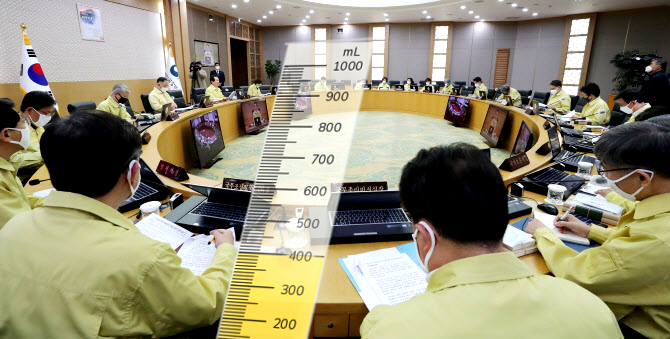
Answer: 400 (mL)
